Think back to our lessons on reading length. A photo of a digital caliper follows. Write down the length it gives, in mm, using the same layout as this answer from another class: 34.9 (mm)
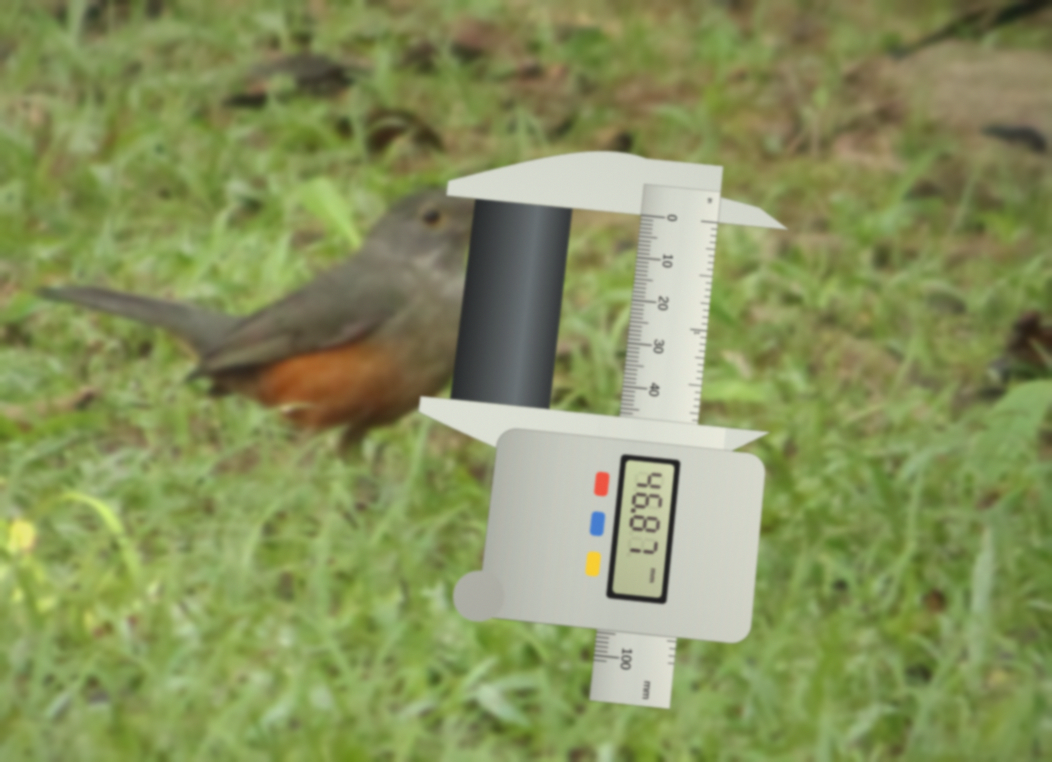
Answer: 46.87 (mm)
